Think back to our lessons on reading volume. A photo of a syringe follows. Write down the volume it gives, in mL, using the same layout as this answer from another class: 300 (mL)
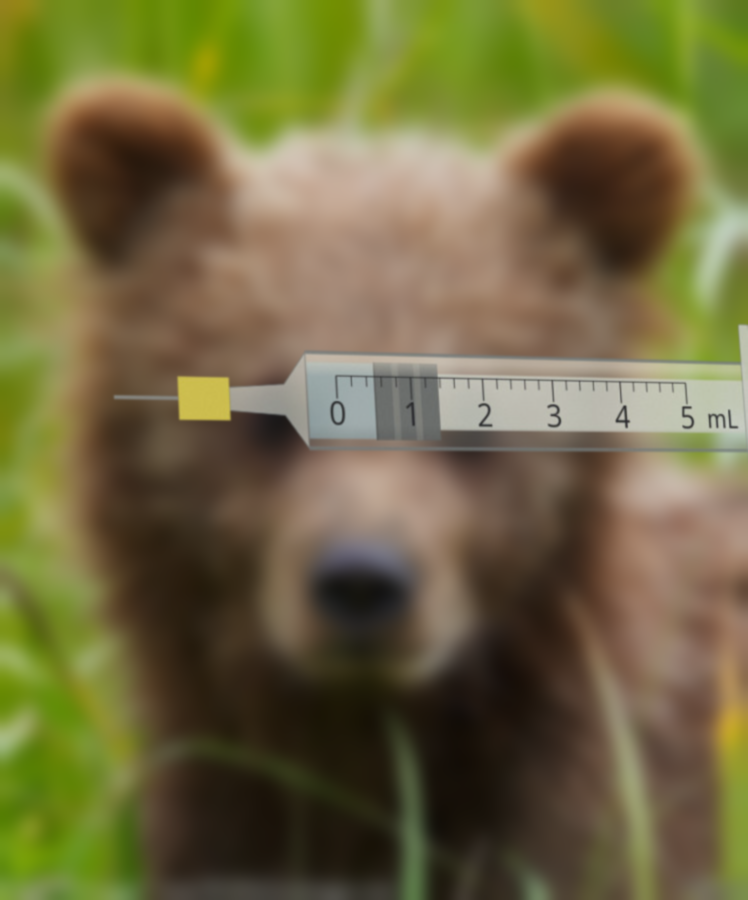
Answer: 0.5 (mL)
